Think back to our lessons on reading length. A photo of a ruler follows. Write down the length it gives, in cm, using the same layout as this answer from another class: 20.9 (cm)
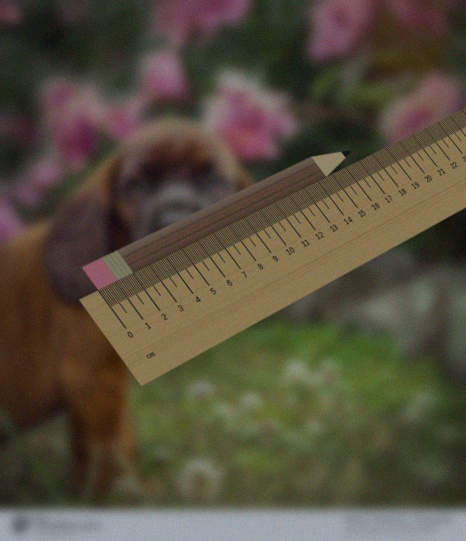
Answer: 17 (cm)
